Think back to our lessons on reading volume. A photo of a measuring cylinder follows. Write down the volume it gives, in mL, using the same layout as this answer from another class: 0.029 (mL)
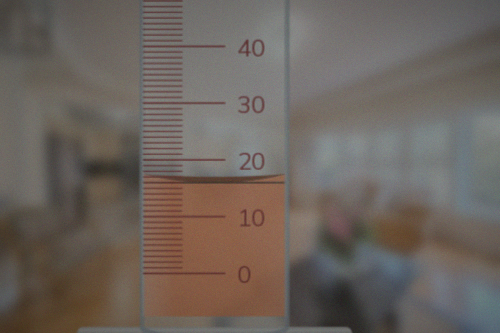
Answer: 16 (mL)
